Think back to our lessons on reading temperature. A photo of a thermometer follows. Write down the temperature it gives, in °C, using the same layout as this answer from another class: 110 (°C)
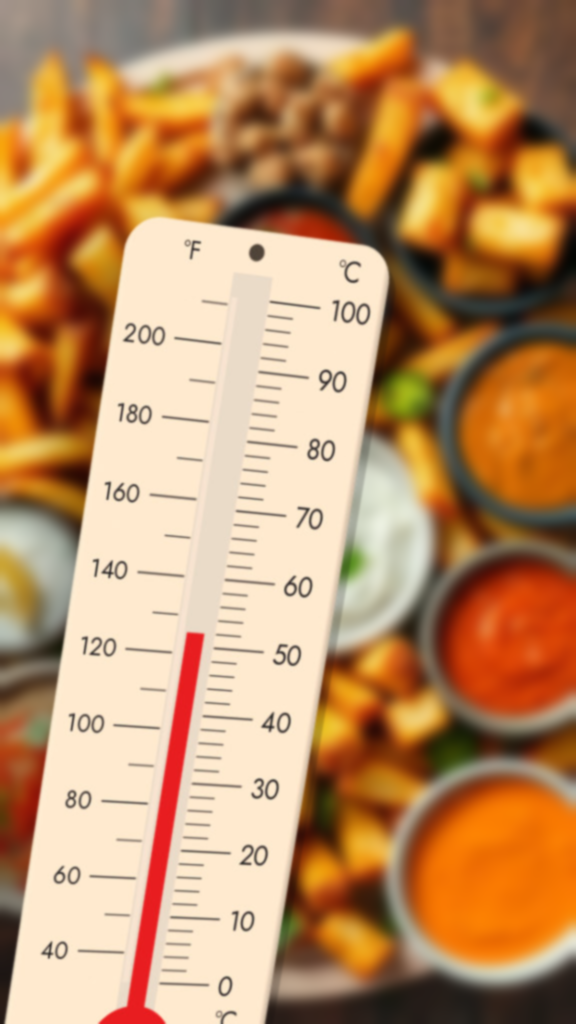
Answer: 52 (°C)
